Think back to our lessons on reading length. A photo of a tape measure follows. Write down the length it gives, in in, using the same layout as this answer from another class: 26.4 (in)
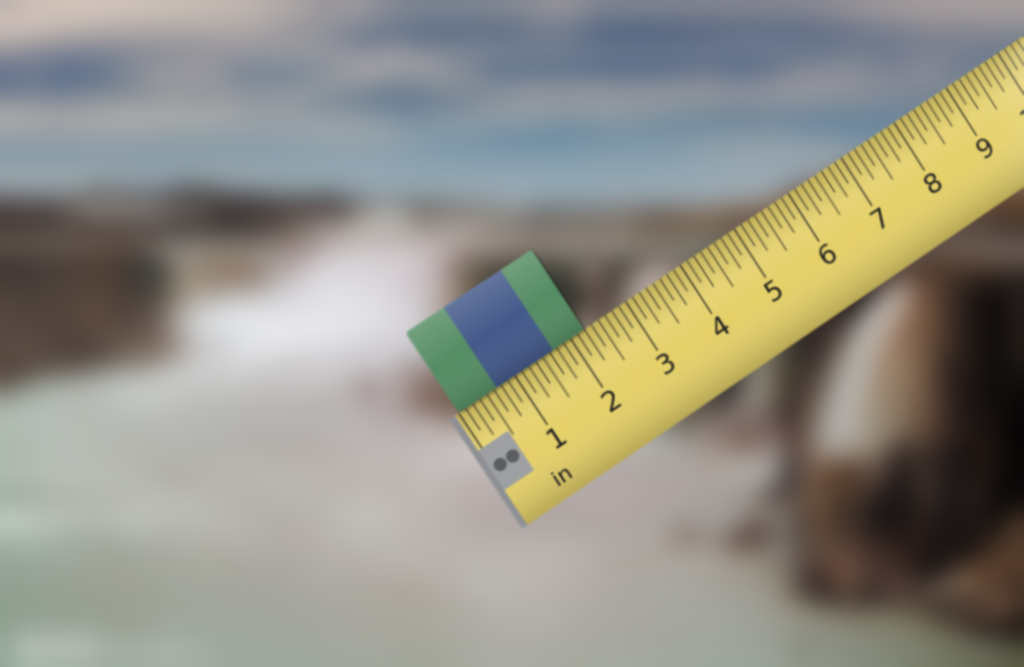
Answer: 2.25 (in)
